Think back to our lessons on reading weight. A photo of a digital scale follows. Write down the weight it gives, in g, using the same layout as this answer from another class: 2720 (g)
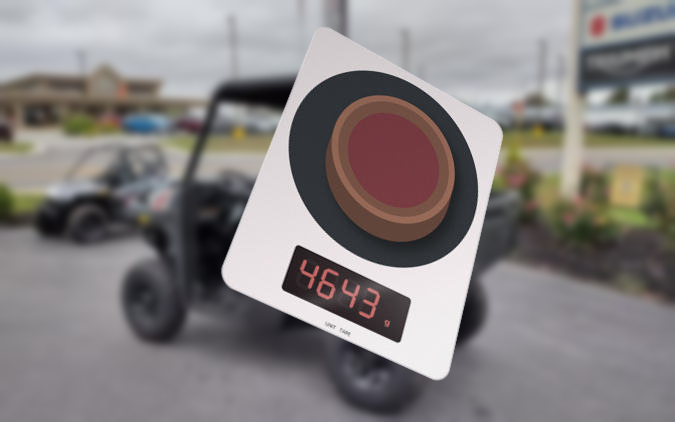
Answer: 4643 (g)
